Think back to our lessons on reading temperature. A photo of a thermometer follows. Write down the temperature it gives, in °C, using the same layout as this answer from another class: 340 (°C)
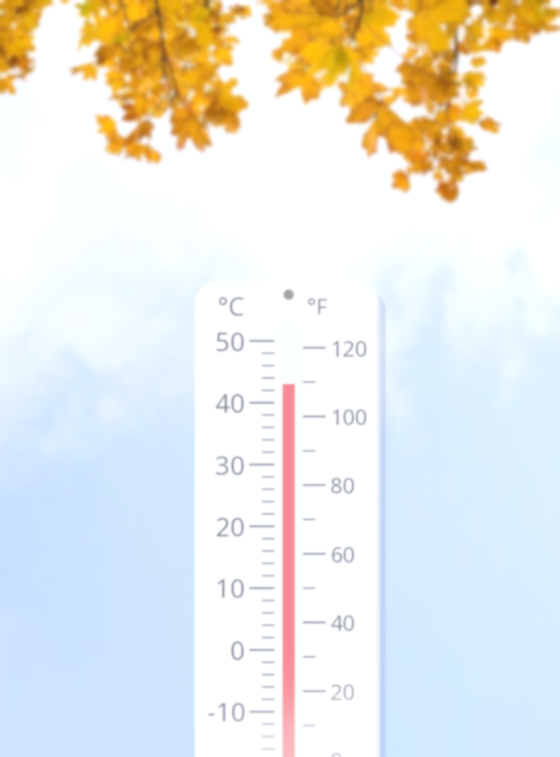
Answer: 43 (°C)
